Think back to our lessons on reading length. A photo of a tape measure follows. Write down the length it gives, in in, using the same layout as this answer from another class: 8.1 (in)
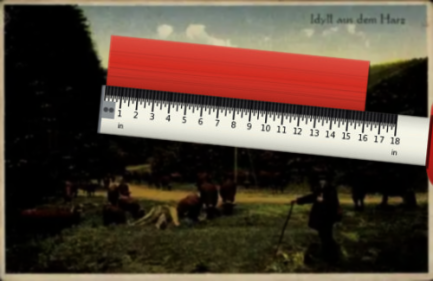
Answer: 16 (in)
